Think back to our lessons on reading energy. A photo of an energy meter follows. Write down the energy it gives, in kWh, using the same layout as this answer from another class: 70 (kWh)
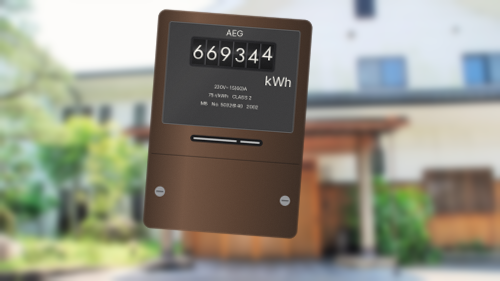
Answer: 669344 (kWh)
